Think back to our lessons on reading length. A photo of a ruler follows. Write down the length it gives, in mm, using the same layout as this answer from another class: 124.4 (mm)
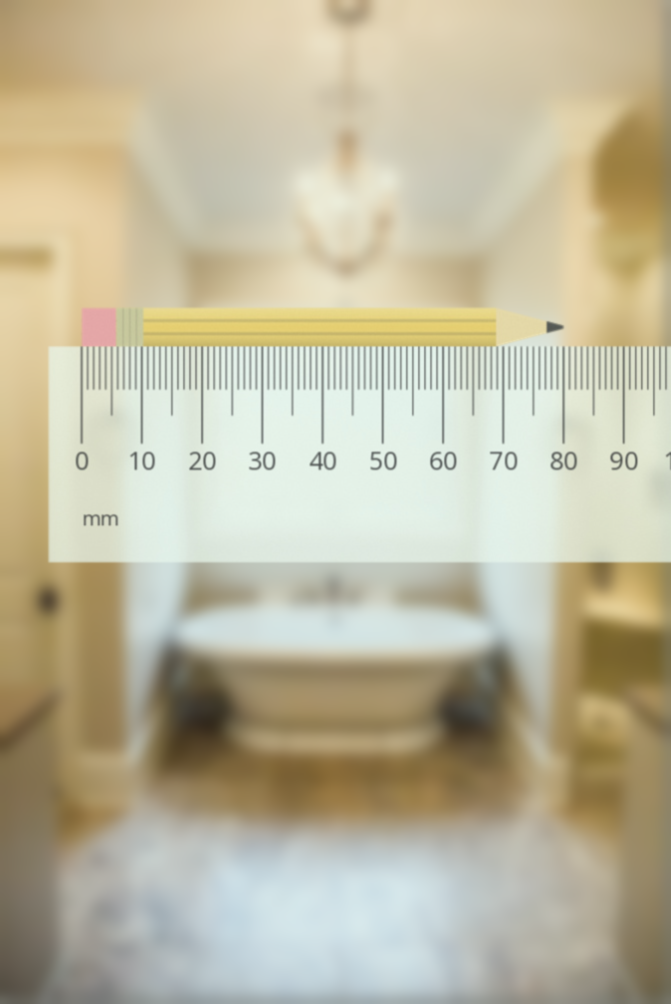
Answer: 80 (mm)
